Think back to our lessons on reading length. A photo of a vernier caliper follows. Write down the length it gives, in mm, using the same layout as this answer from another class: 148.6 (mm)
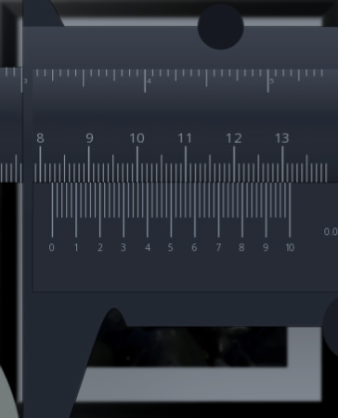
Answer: 82.5 (mm)
